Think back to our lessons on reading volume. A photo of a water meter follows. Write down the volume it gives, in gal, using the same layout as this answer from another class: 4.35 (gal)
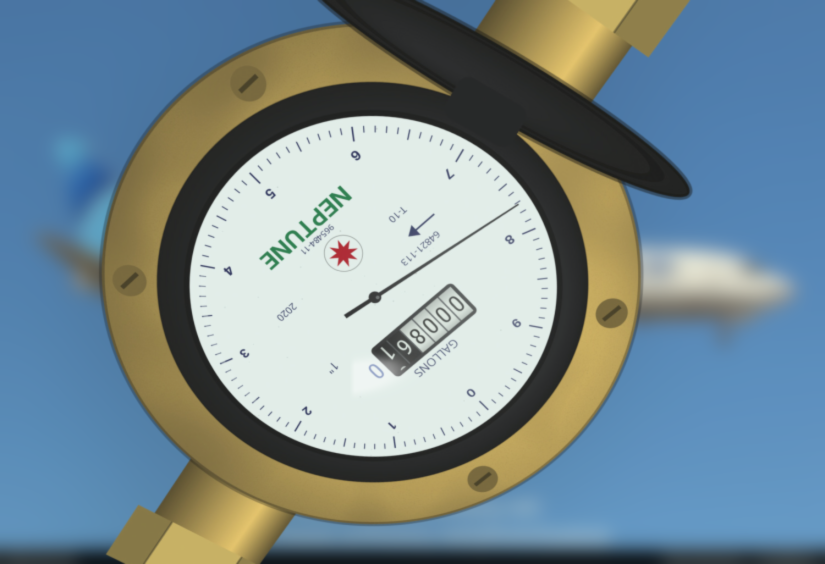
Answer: 8607.7 (gal)
